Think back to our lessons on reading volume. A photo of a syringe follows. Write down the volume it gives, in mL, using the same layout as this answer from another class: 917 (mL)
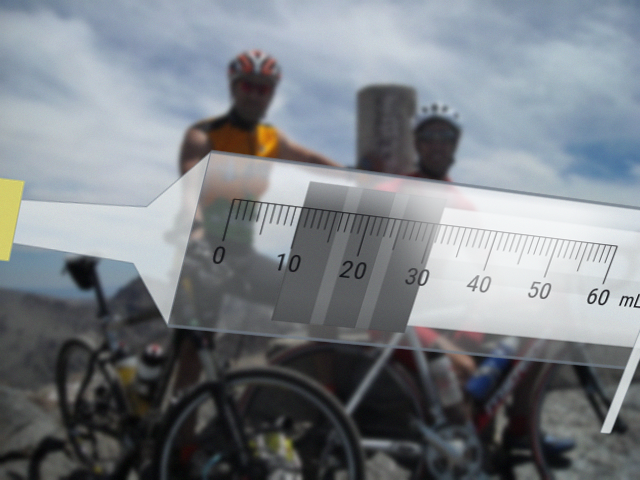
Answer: 10 (mL)
